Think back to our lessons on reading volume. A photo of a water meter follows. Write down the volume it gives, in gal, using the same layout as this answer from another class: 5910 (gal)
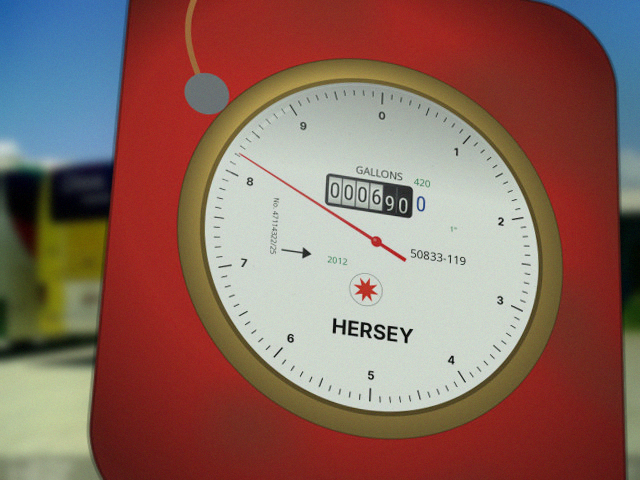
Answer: 6898.2 (gal)
